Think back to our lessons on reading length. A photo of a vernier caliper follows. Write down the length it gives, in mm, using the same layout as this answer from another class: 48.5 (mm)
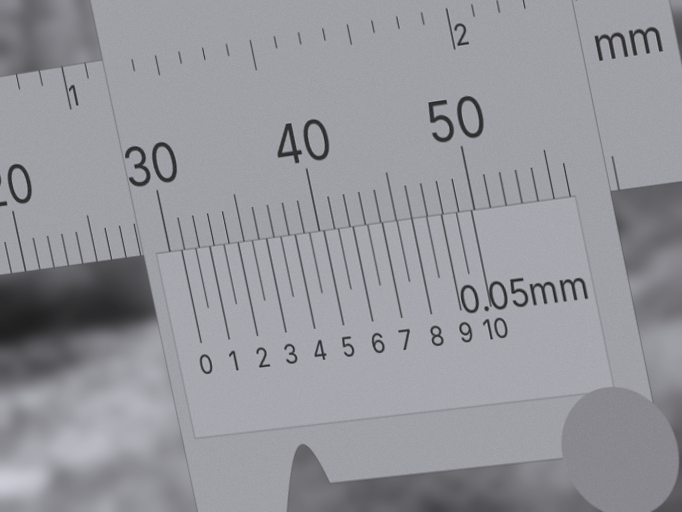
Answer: 30.8 (mm)
